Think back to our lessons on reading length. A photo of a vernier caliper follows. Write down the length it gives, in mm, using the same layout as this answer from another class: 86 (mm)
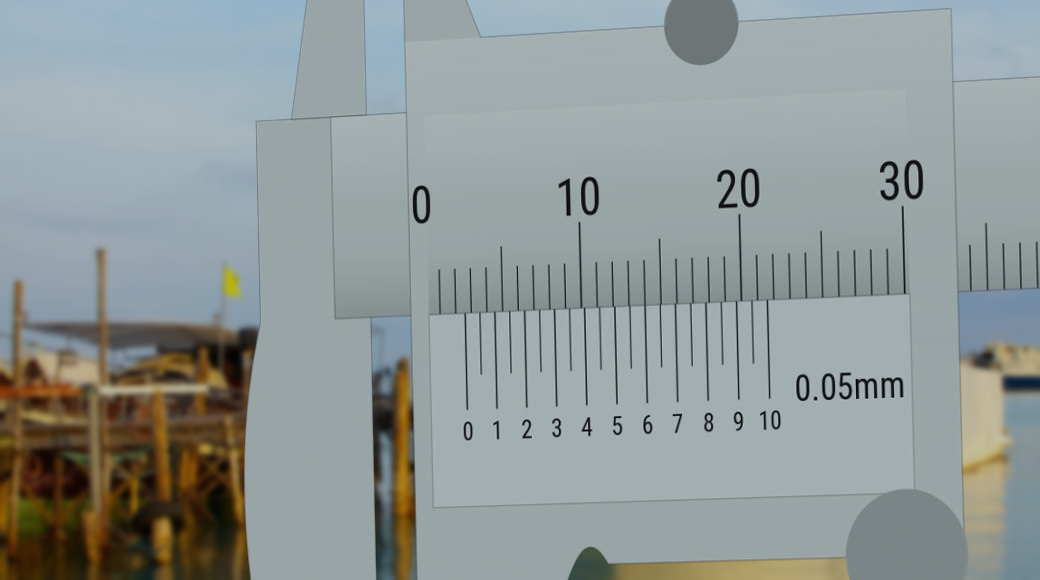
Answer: 2.6 (mm)
